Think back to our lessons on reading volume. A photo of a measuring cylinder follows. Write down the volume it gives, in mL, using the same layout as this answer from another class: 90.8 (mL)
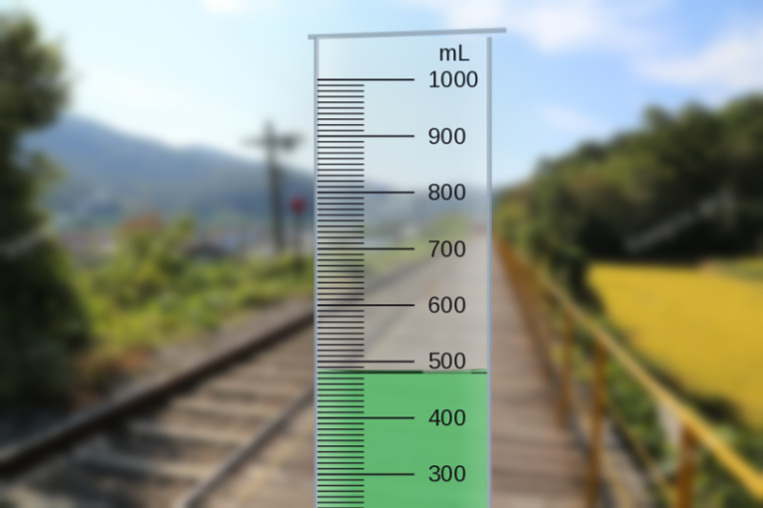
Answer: 480 (mL)
